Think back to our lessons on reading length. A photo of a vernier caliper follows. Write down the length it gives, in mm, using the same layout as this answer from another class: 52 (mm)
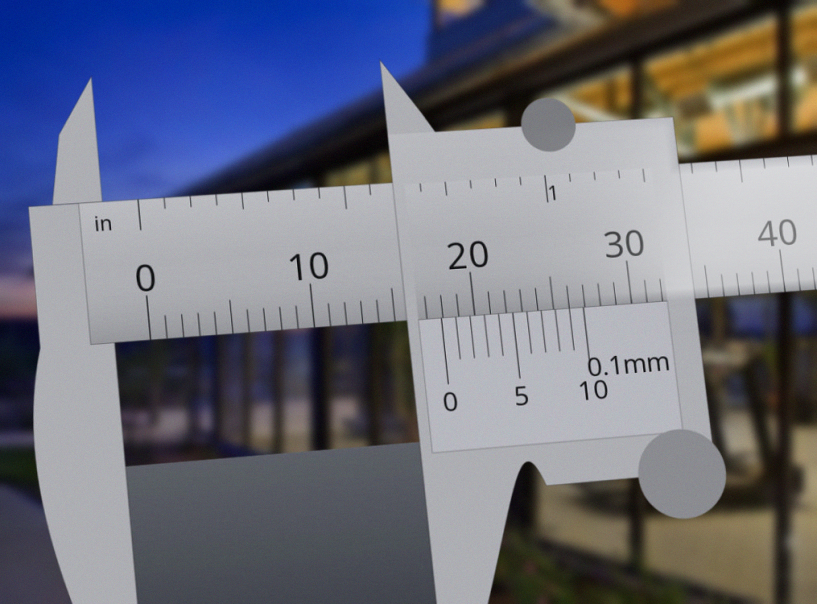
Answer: 17.9 (mm)
